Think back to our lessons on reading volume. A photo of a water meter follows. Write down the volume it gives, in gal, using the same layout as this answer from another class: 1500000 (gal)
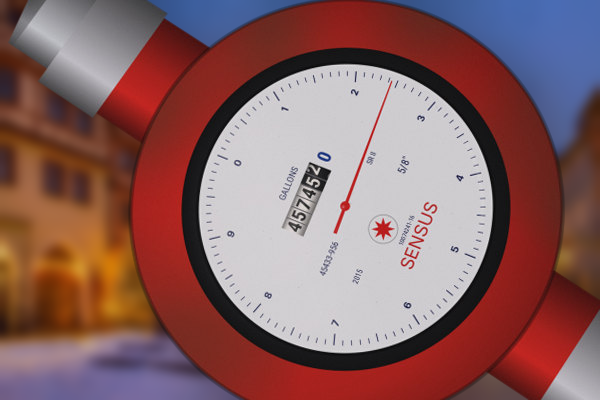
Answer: 4574522.4 (gal)
